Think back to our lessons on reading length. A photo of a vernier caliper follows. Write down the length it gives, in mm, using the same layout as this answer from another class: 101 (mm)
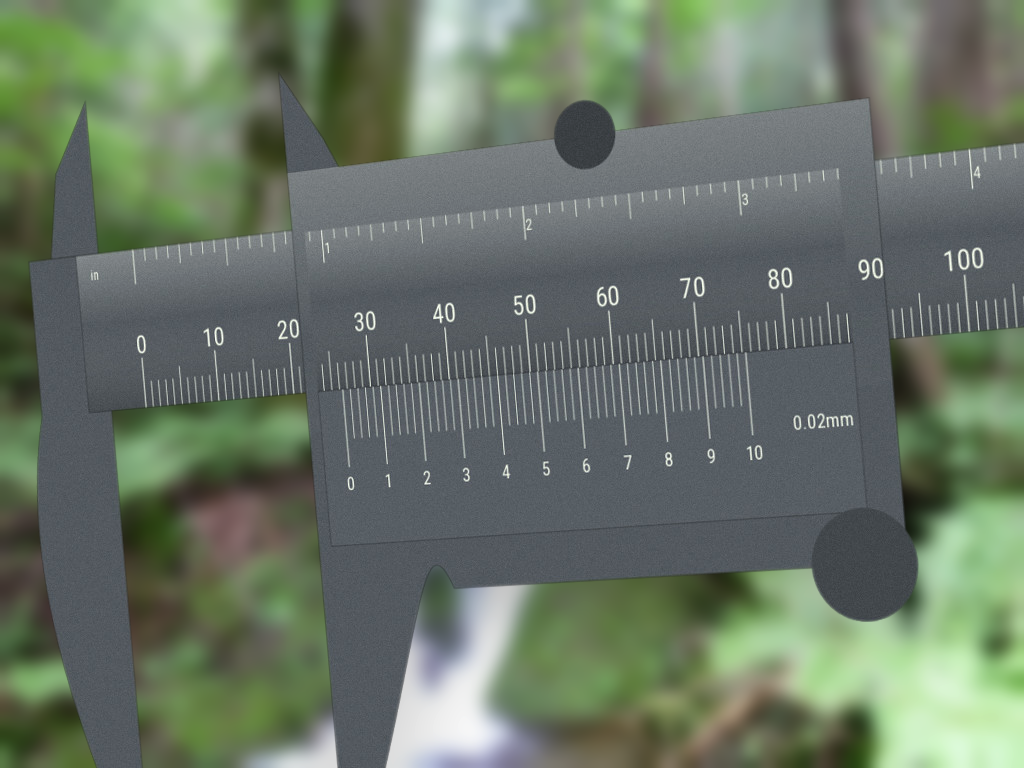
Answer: 26.4 (mm)
